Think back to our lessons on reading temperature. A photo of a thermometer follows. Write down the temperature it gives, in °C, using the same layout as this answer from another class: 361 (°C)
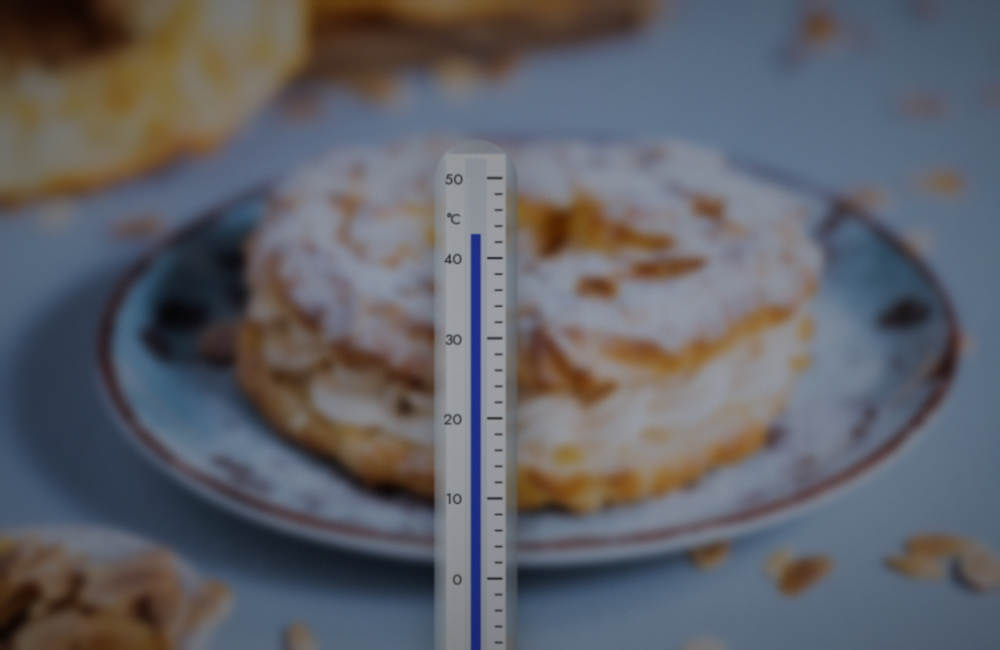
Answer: 43 (°C)
